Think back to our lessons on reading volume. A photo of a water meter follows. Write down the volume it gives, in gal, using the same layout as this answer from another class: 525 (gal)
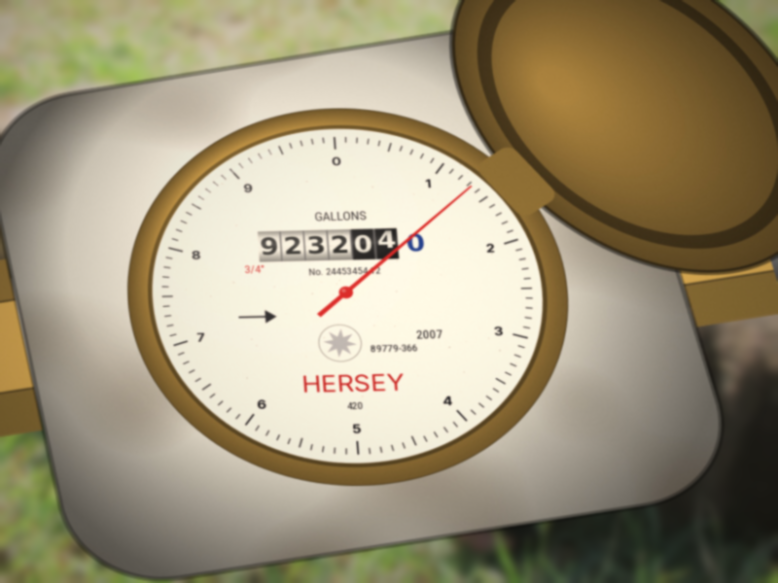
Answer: 9232041.3 (gal)
